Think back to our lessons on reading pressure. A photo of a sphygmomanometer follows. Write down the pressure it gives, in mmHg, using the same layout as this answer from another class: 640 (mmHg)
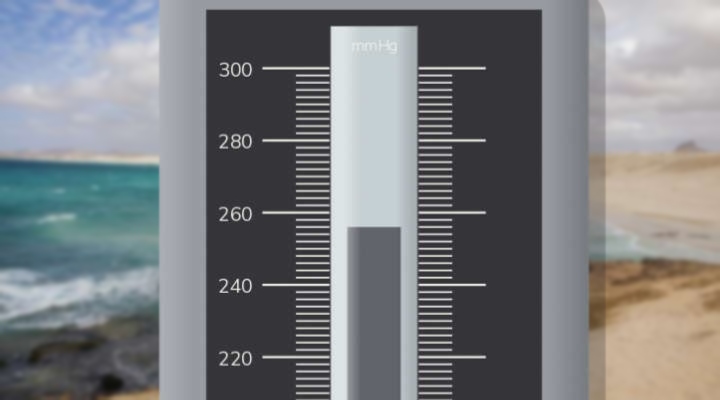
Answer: 256 (mmHg)
